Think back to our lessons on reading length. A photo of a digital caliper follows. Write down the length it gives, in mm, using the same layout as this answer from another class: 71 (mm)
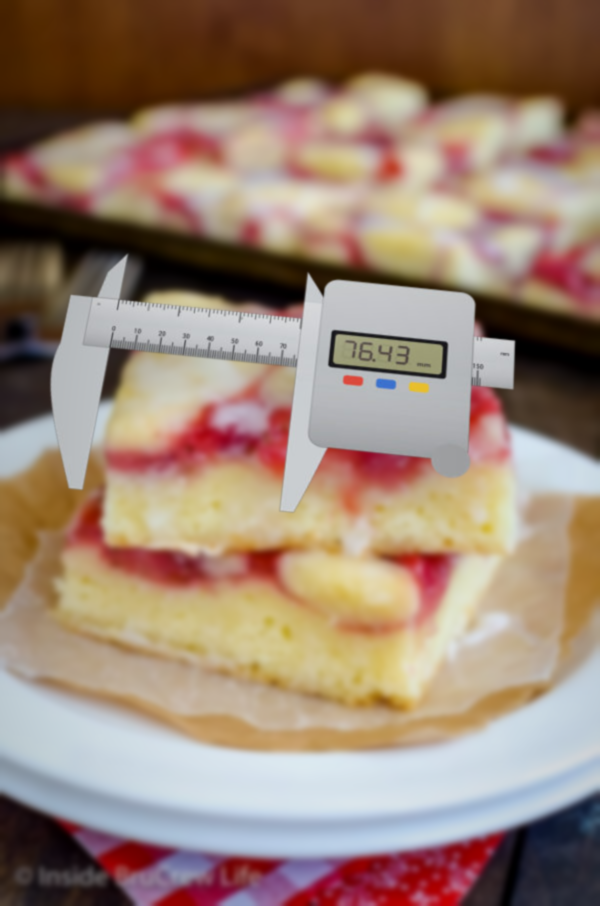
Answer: 76.43 (mm)
